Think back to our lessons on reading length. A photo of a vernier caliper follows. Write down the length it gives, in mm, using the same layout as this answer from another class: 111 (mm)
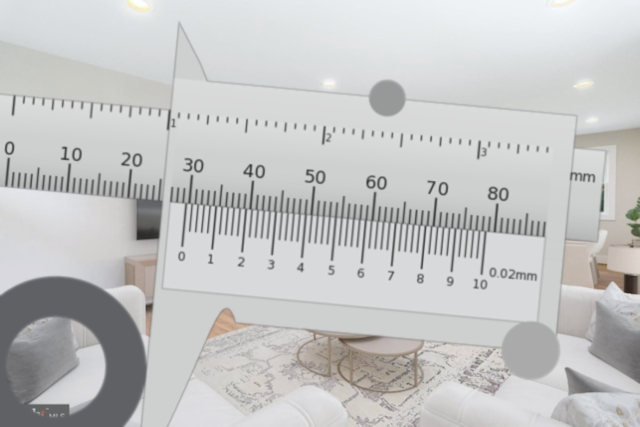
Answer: 29.5 (mm)
